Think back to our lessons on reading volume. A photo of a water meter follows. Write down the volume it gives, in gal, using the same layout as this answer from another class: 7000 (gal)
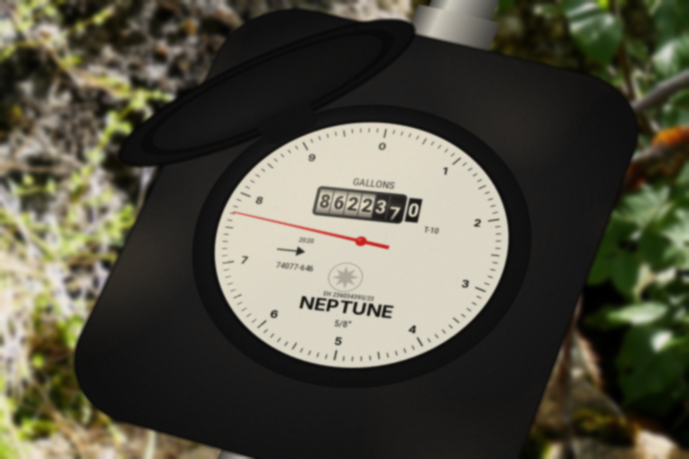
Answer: 8622367.7 (gal)
